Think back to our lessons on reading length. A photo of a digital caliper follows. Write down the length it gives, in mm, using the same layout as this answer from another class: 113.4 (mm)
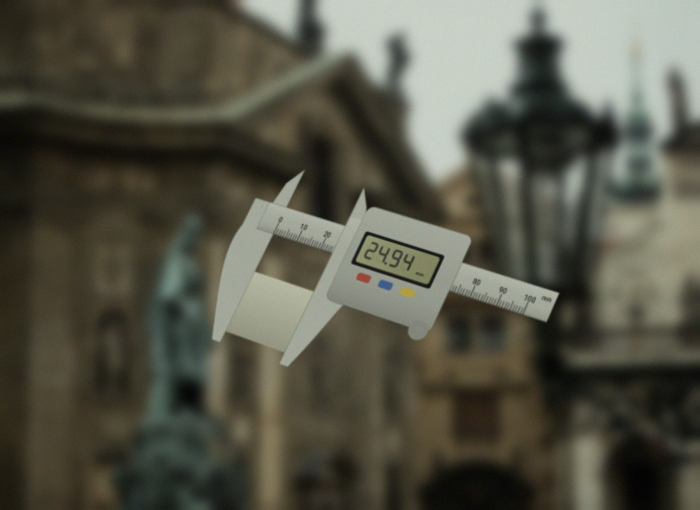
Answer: 24.94 (mm)
